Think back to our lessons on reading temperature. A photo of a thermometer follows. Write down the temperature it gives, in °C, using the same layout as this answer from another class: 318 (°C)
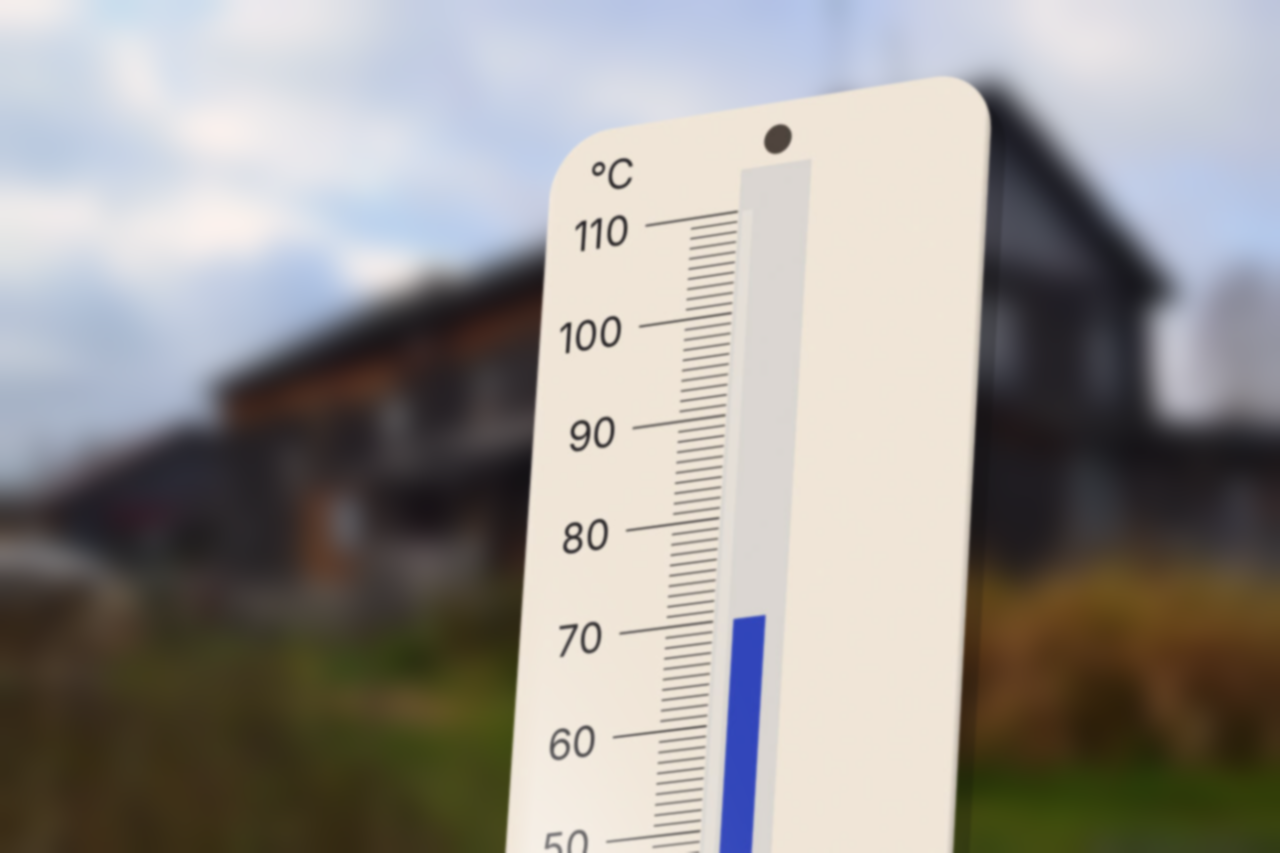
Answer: 70 (°C)
